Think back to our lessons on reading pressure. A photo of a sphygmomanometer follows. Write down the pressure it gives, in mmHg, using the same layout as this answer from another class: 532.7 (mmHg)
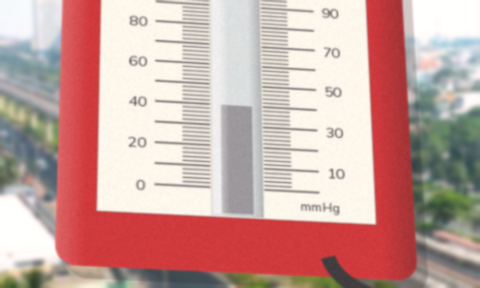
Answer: 40 (mmHg)
